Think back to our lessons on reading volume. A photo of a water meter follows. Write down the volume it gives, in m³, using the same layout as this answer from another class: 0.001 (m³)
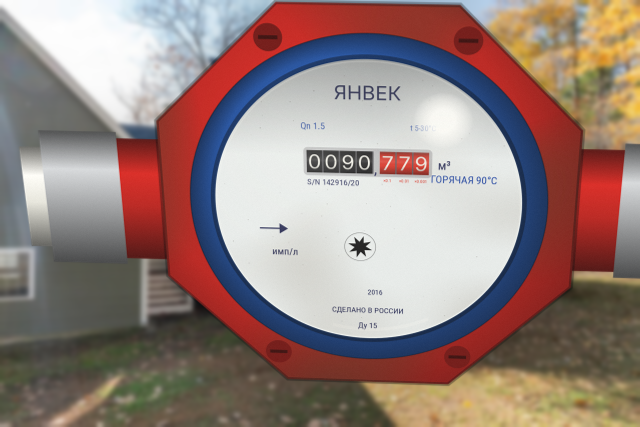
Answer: 90.779 (m³)
